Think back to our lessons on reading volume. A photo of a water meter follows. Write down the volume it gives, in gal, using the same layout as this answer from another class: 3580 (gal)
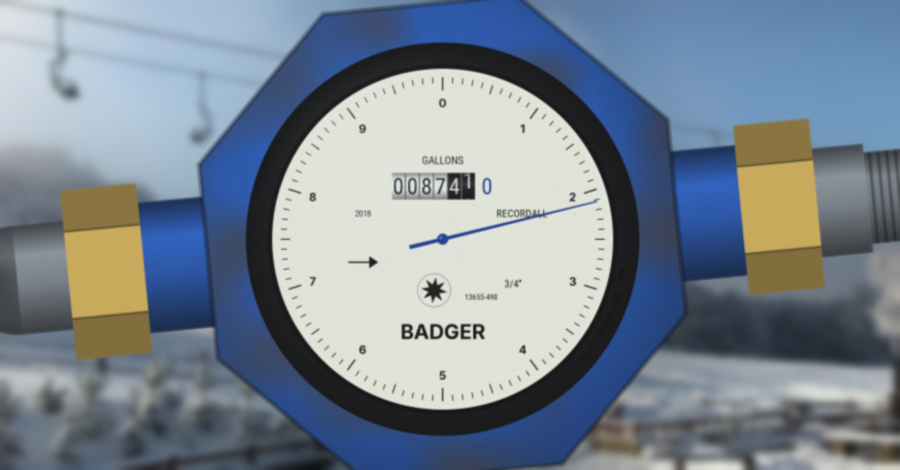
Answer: 87412.1 (gal)
